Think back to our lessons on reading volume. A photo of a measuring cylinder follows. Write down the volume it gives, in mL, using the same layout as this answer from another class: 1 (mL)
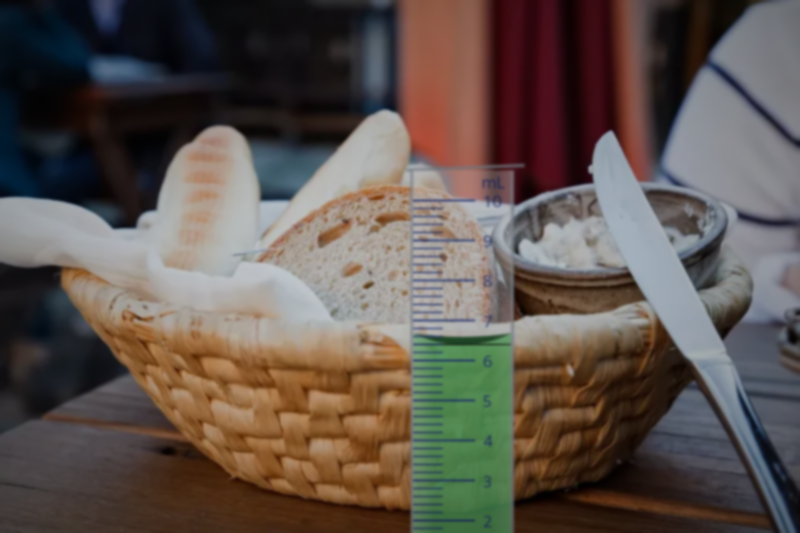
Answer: 6.4 (mL)
